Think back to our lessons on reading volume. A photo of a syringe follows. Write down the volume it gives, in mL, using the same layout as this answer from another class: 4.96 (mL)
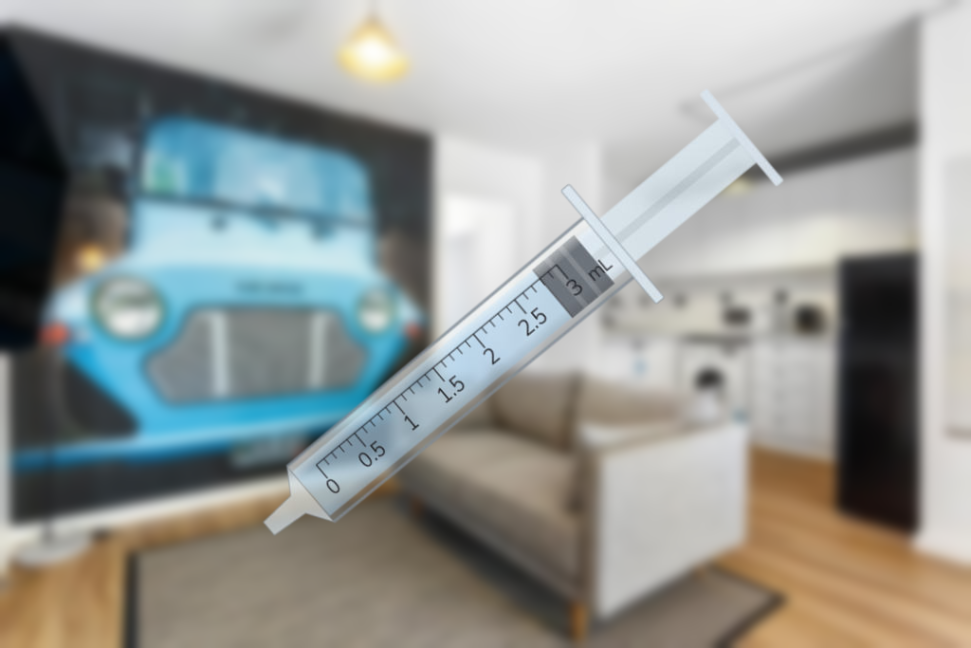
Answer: 2.8 (mL)
